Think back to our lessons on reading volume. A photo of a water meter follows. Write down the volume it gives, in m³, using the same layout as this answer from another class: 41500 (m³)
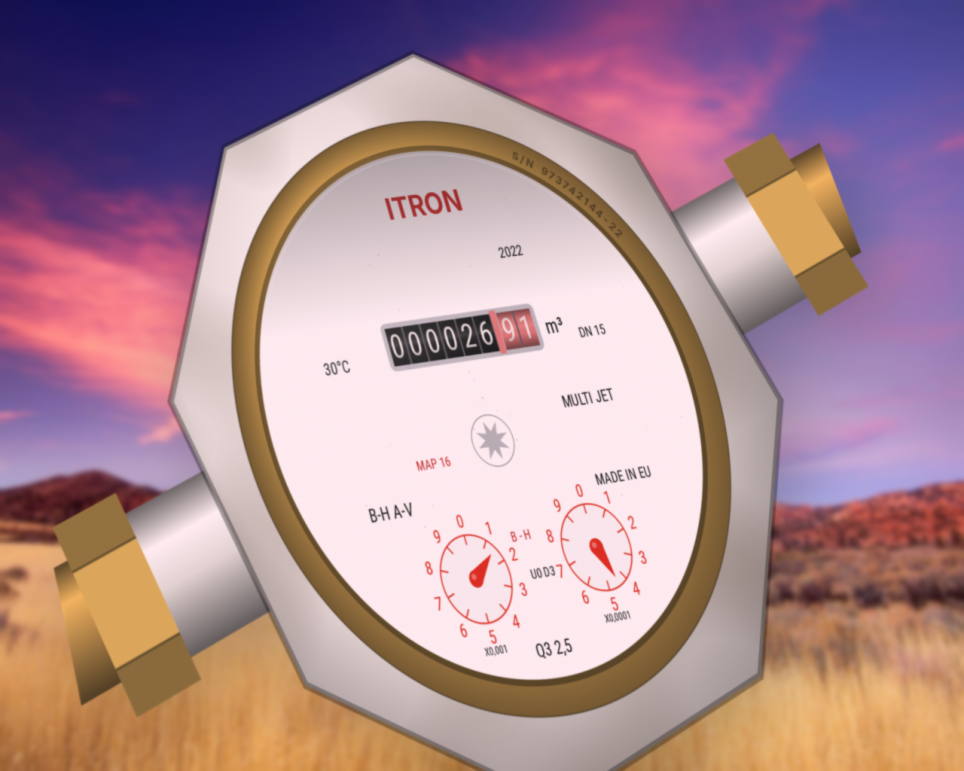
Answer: 26.9114 (m³)
